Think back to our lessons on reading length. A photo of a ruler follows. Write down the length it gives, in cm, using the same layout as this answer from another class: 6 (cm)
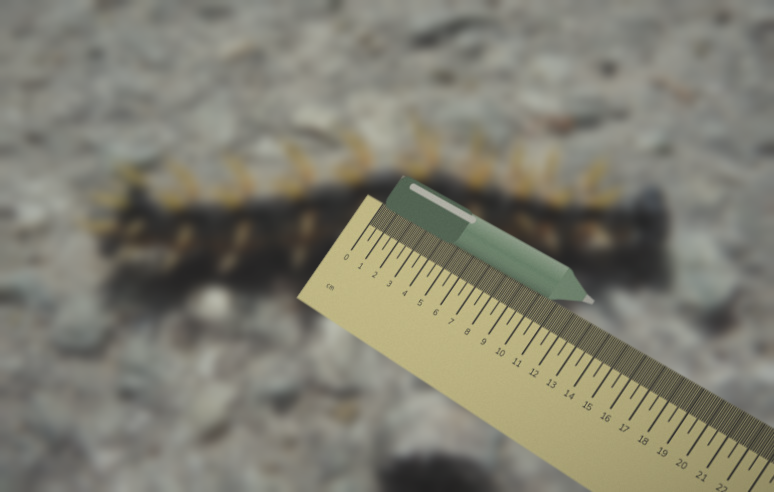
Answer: 12.5 (cm)
